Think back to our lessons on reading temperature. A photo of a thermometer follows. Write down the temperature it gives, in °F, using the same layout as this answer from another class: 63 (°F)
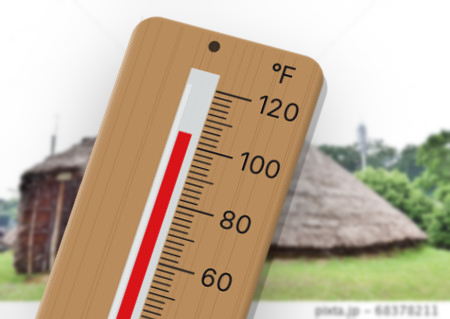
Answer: 104 (°F)
